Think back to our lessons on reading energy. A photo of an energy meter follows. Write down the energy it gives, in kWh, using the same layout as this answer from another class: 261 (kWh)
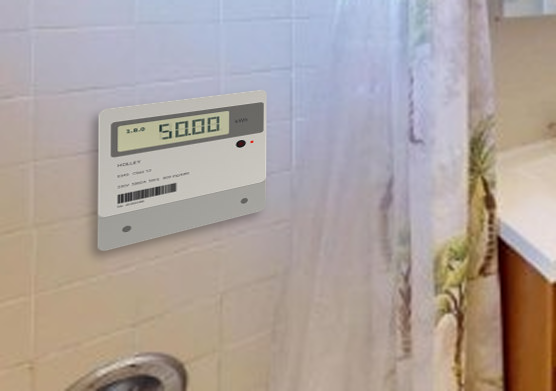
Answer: 50.00 (kWh)
